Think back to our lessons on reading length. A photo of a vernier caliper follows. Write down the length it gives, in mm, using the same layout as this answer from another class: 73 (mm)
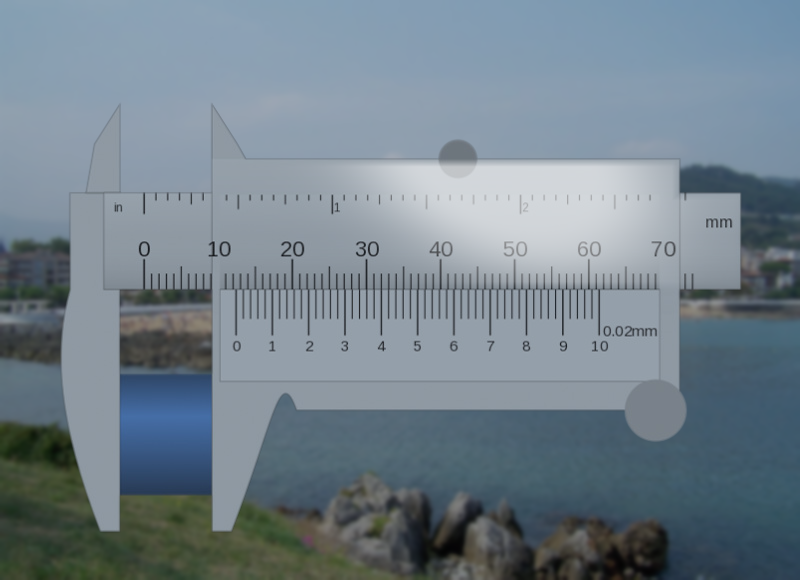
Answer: 12.4 (mm)
